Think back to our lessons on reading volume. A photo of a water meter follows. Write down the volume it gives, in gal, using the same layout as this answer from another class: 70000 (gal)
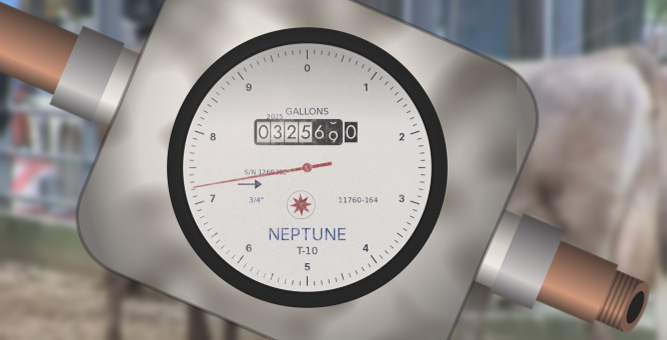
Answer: 325687.2 (gal)
